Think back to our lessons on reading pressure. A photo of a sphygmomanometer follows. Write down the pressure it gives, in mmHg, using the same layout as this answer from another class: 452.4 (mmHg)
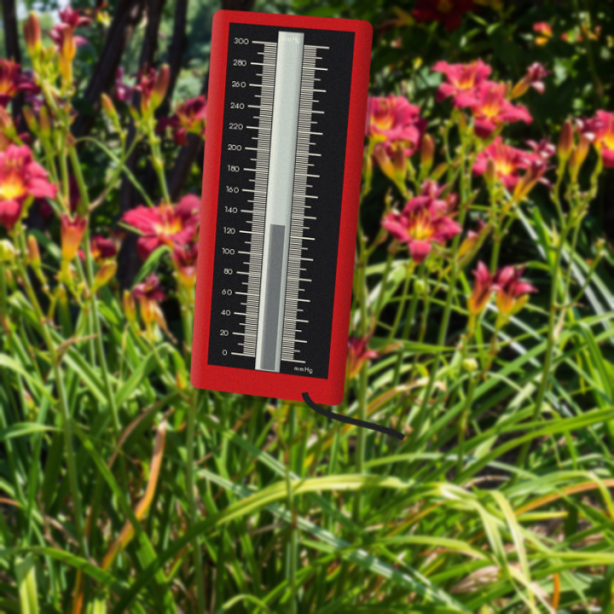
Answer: 130 (mmHg)
